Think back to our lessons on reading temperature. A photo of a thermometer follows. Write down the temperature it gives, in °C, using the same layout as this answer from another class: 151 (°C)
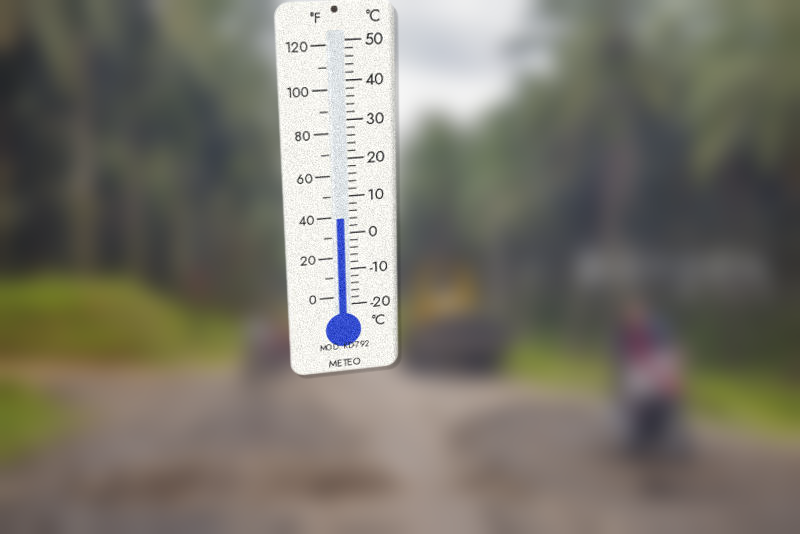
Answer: 4 (°C)
